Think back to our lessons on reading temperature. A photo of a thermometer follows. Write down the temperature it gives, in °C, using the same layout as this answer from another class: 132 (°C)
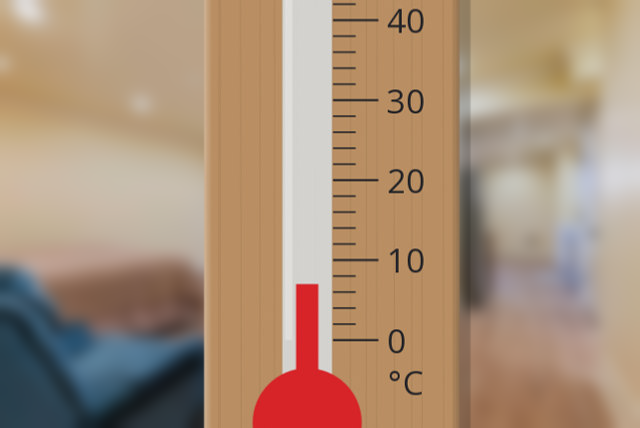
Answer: 7 (°C)
